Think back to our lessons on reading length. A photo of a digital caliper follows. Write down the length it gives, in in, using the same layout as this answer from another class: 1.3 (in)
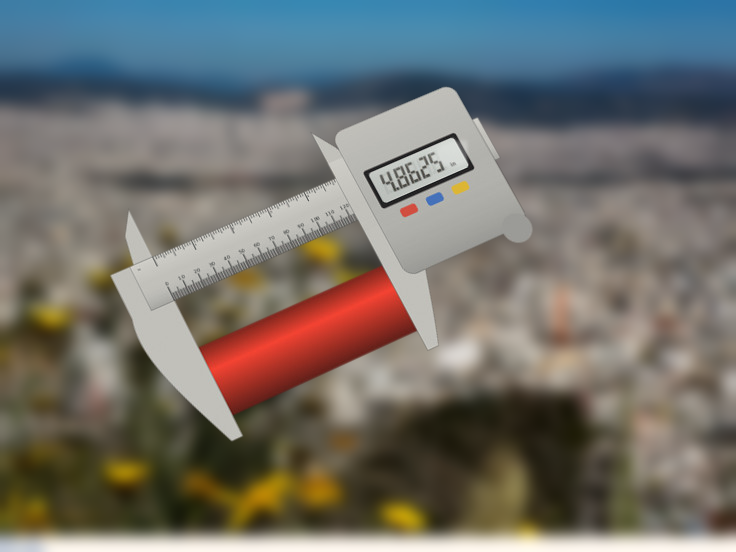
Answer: 4.8625 (in)
